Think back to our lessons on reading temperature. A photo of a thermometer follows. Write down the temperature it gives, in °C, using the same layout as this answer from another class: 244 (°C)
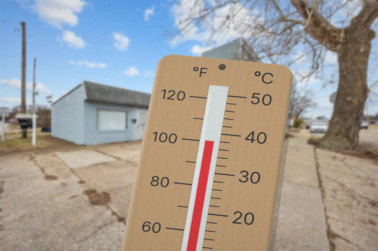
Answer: 38 (°C)
